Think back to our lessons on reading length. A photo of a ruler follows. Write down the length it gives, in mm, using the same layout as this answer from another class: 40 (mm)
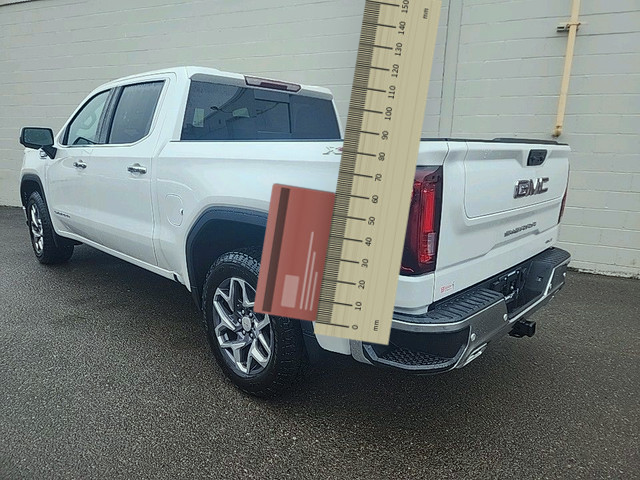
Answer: 60 (mm)
